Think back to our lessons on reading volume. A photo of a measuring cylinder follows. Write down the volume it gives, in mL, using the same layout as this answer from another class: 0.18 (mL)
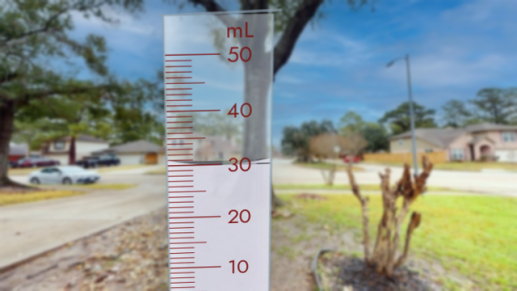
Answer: 30 (mL)
